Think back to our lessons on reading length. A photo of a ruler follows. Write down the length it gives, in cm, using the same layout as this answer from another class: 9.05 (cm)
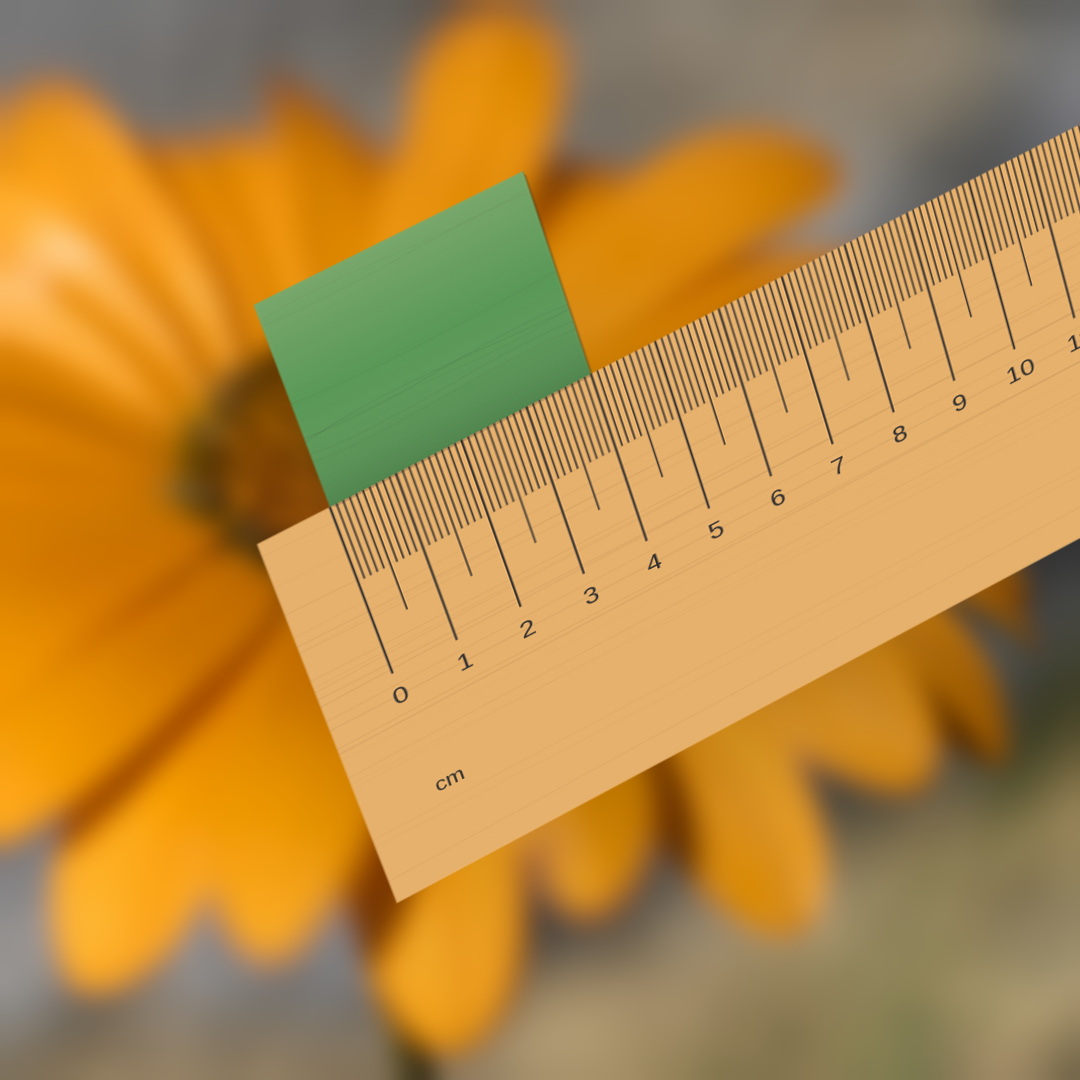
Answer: 4 (cm)
